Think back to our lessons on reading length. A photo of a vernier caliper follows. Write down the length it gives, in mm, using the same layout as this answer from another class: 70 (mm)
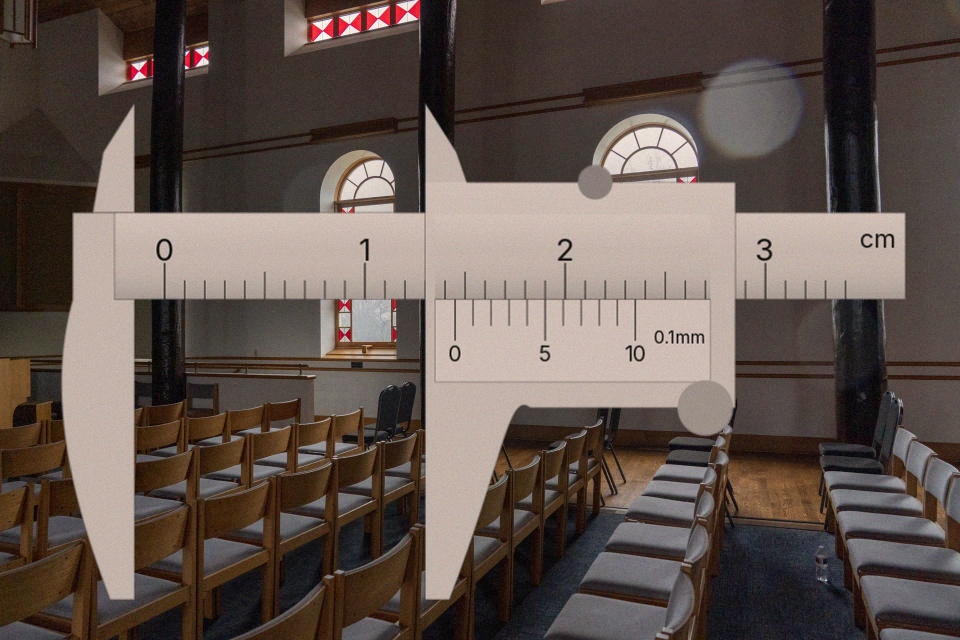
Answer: 14.5 (mm)
